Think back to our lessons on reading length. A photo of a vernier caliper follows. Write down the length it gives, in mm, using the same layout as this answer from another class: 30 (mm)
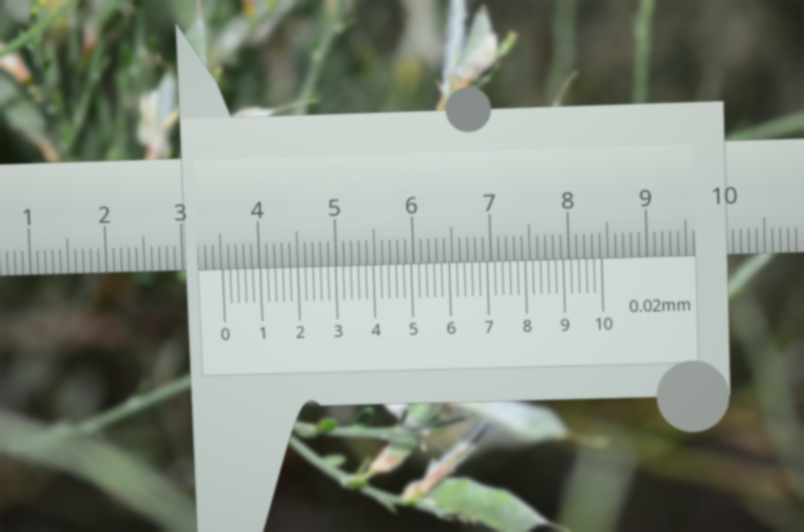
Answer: 35.2 (mm)
